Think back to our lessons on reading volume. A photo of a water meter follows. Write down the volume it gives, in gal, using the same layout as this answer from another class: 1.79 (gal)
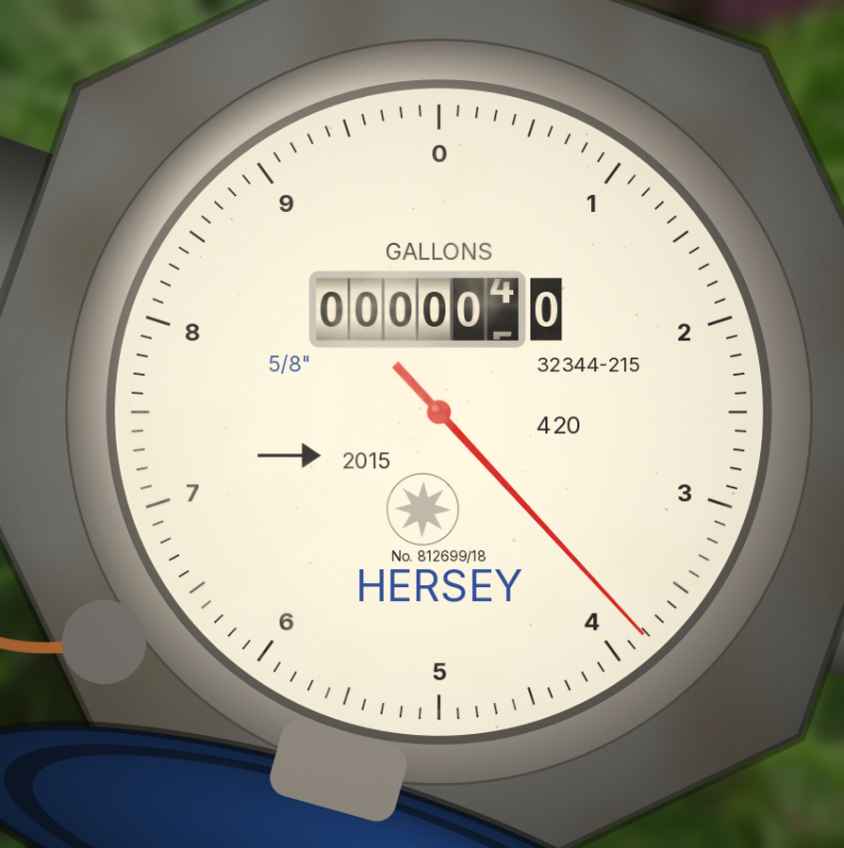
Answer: 43.8 (gal)
